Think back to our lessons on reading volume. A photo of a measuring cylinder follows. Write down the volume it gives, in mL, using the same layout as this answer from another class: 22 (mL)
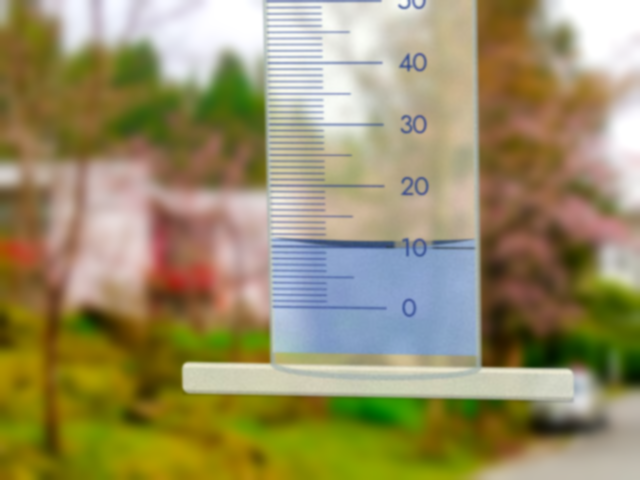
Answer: 10 (mL)
